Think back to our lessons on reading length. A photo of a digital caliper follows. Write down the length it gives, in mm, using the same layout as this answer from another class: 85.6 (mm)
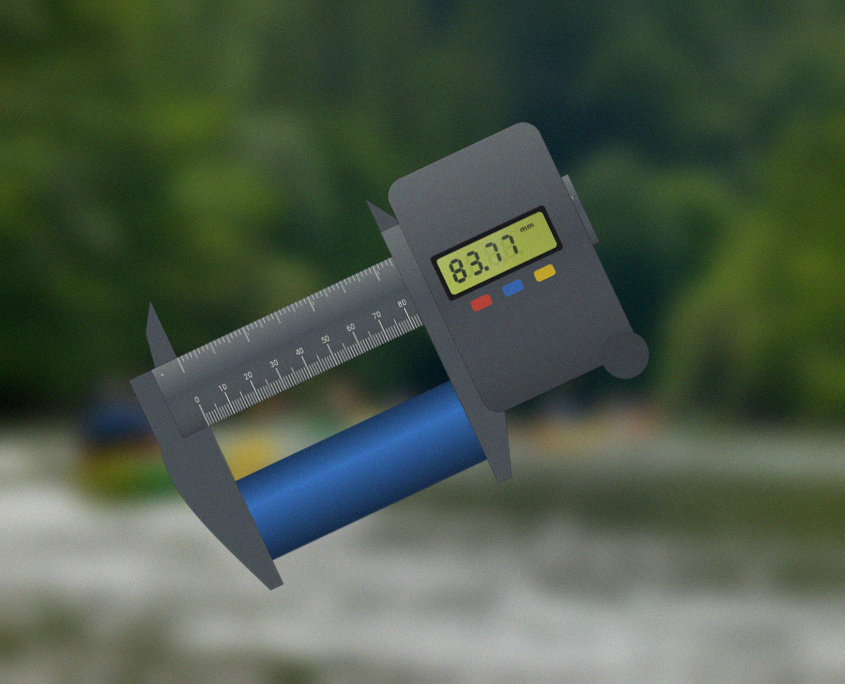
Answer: 83.77 (mm)
